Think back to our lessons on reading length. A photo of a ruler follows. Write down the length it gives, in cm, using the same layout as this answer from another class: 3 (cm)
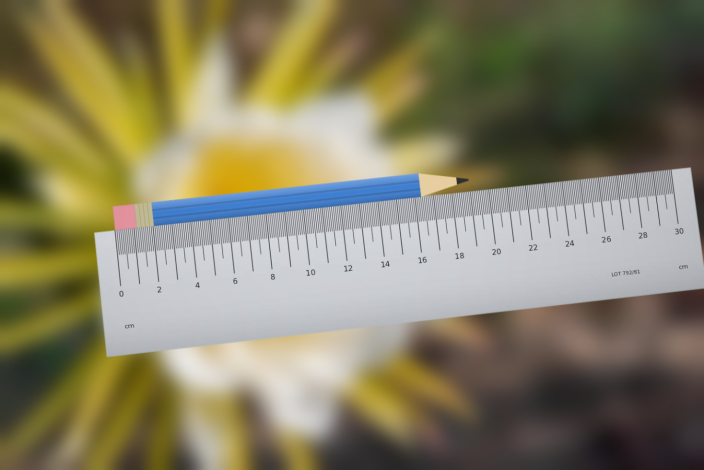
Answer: 19 (cm)
